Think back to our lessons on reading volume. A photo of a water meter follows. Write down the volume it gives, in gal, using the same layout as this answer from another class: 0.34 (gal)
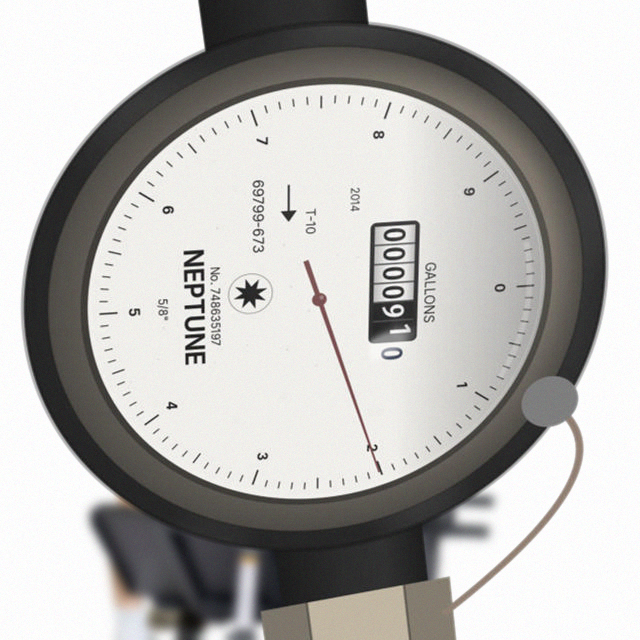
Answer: 912.0 (gal)
